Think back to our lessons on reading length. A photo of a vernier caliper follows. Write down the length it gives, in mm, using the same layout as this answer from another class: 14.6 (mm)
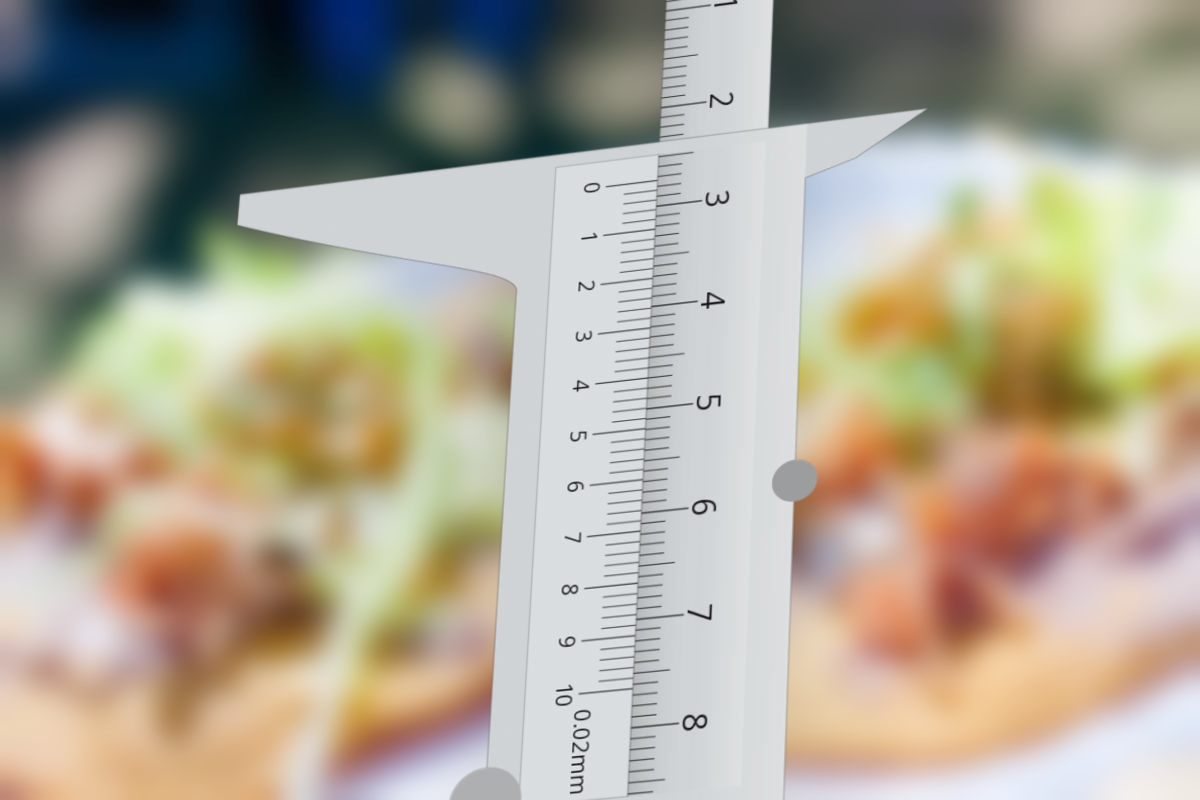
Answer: 27.4 (mm)
